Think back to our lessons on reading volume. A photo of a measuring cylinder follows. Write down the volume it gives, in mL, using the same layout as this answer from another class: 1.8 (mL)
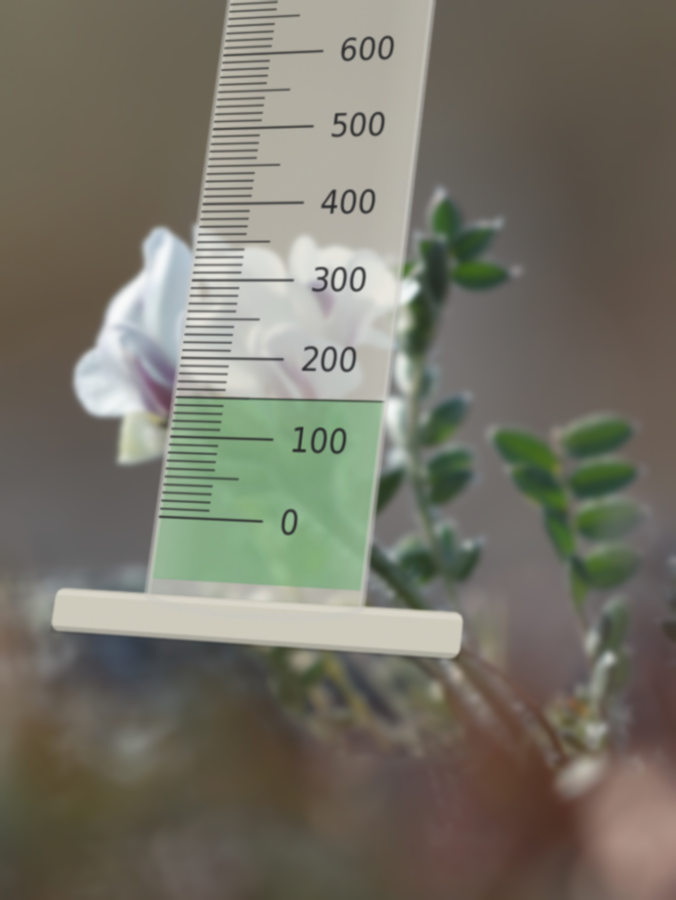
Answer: 150 (mL)
